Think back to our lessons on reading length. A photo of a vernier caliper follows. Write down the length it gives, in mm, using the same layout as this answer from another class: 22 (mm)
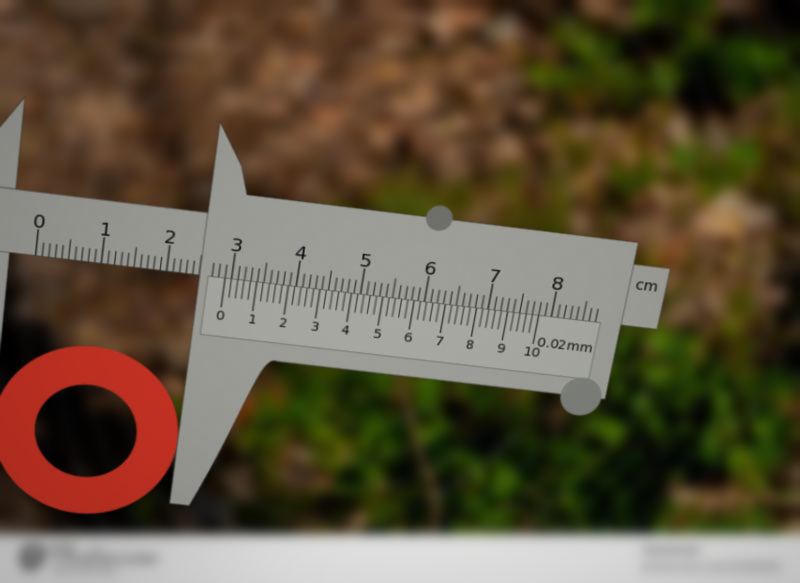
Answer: 29.0 (mm)
